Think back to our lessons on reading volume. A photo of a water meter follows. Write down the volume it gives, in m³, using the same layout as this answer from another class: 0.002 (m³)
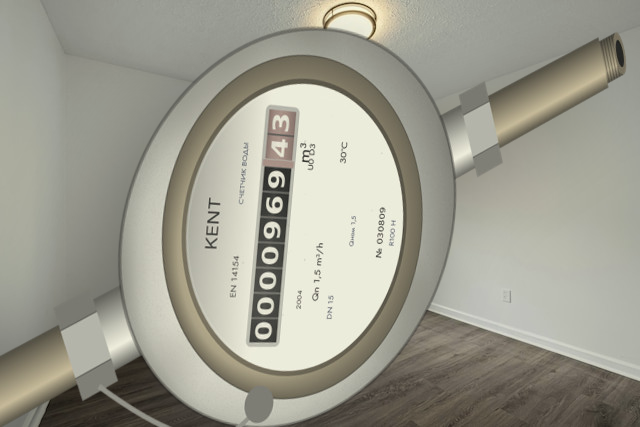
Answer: 969.43 (m³)
